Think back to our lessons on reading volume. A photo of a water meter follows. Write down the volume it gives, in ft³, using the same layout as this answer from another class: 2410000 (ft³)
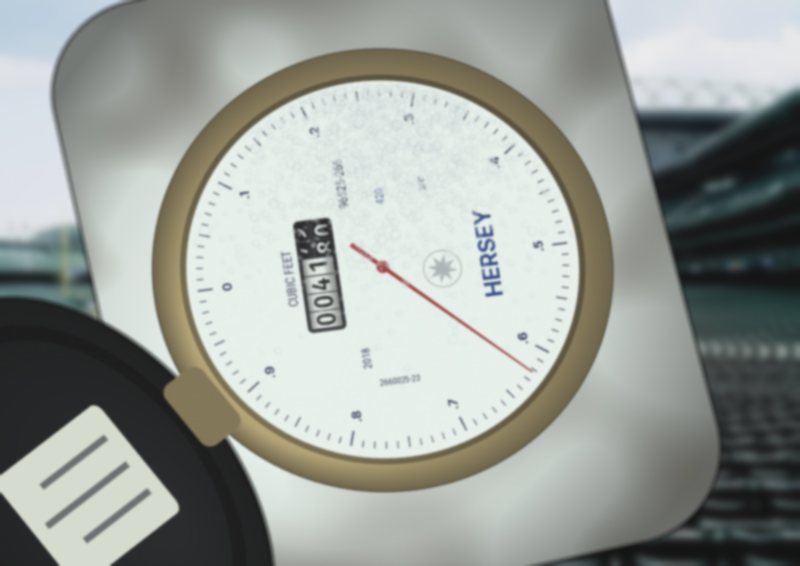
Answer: 4179.62 (ft³)
